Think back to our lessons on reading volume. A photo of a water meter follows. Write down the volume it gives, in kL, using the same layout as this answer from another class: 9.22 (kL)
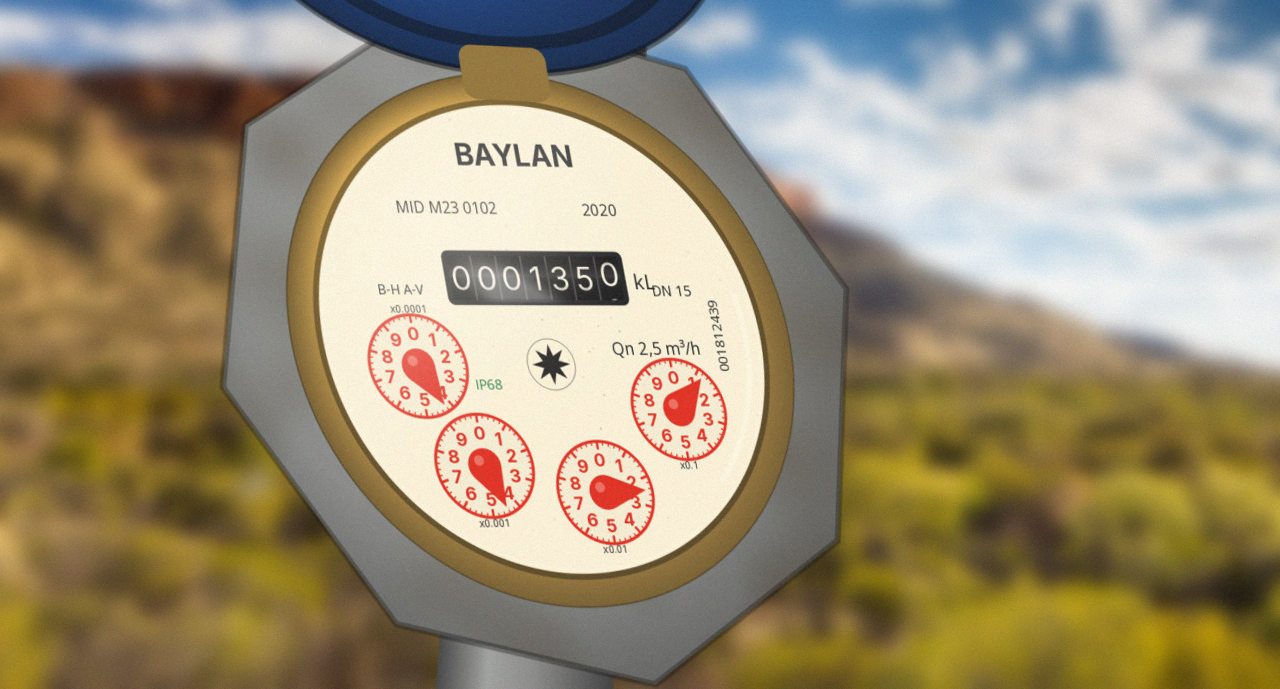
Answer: 1350.1244 (kL)
